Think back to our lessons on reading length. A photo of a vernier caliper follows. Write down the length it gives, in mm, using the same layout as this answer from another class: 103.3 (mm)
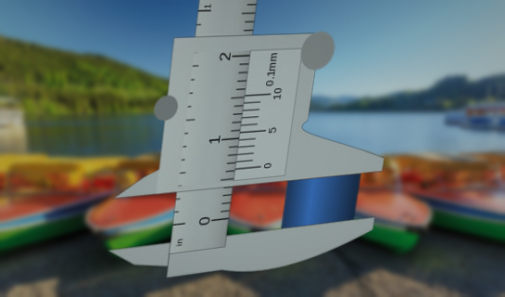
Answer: 6.2 (mm)
